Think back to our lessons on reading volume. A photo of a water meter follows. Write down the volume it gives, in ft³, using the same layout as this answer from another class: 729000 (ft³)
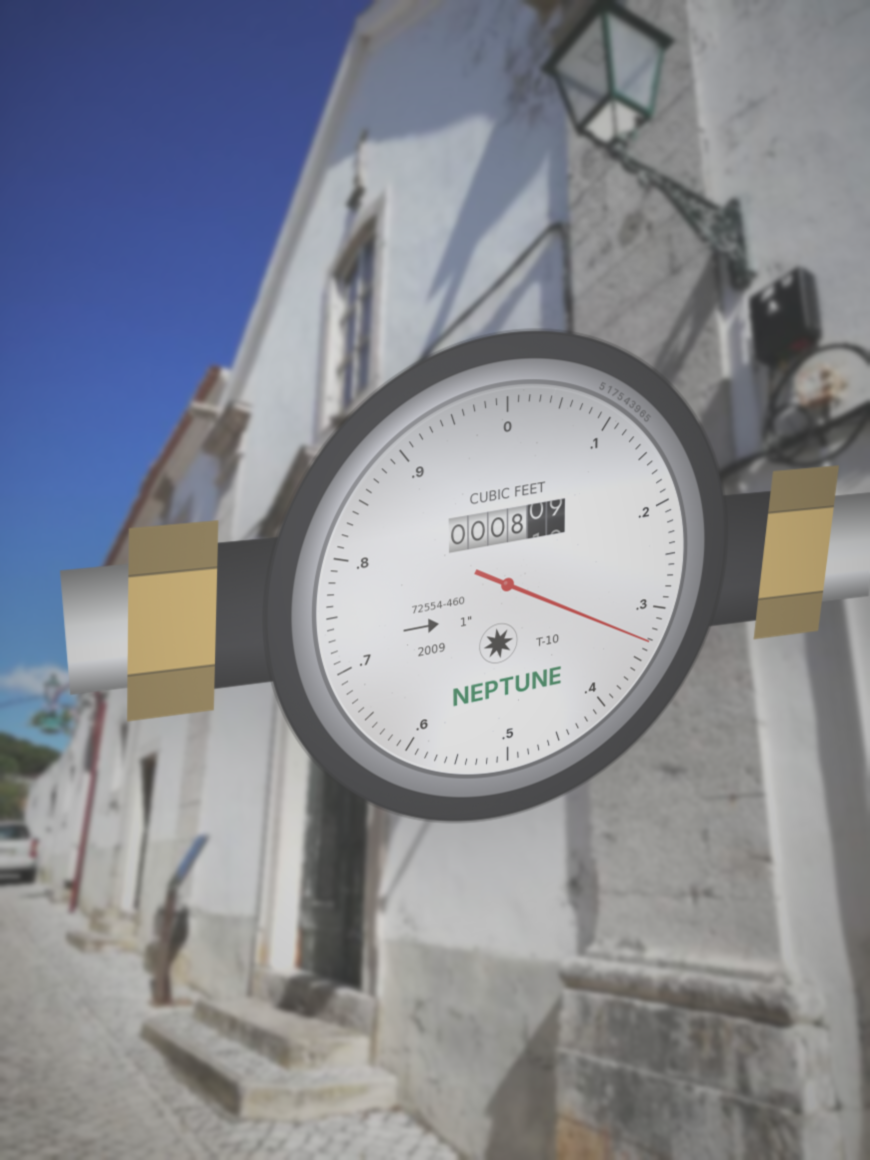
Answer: 809.33 (ft³)
